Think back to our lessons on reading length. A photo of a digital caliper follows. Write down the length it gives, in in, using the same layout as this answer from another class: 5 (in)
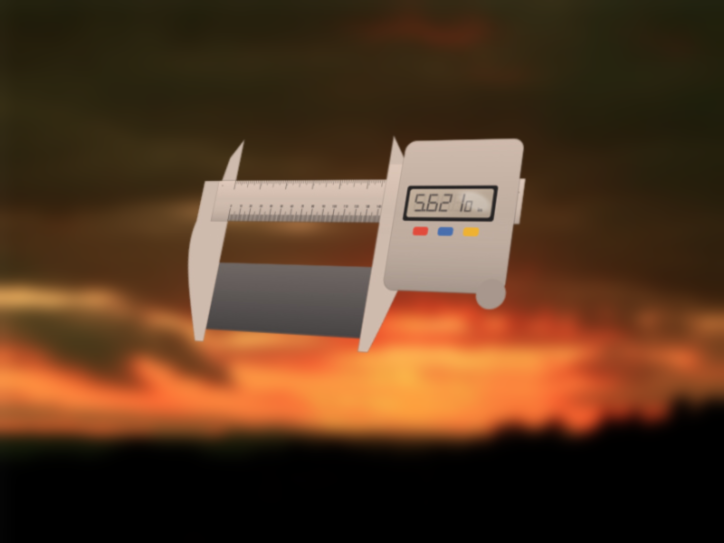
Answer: 5.6210 (in)
